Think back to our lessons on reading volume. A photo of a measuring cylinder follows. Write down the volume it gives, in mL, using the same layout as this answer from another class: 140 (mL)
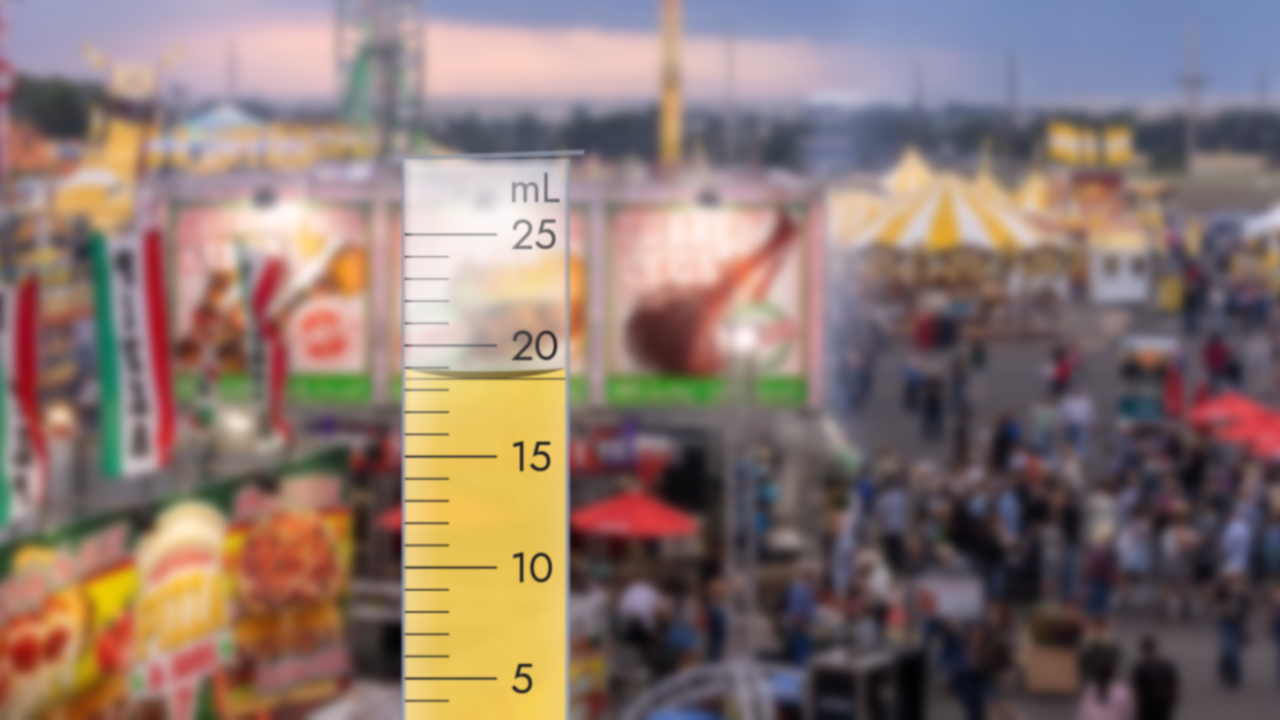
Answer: 18.5 (mL)
